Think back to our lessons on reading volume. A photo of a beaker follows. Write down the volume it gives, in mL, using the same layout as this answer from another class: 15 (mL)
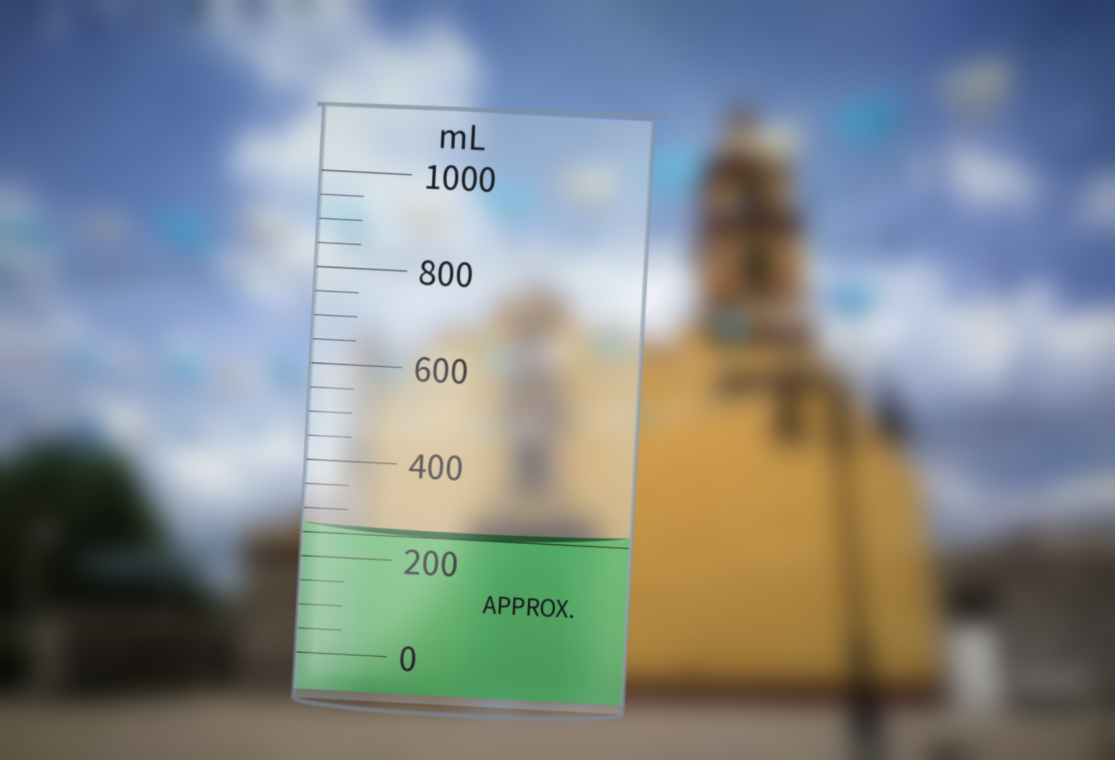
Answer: 250 (mL)
